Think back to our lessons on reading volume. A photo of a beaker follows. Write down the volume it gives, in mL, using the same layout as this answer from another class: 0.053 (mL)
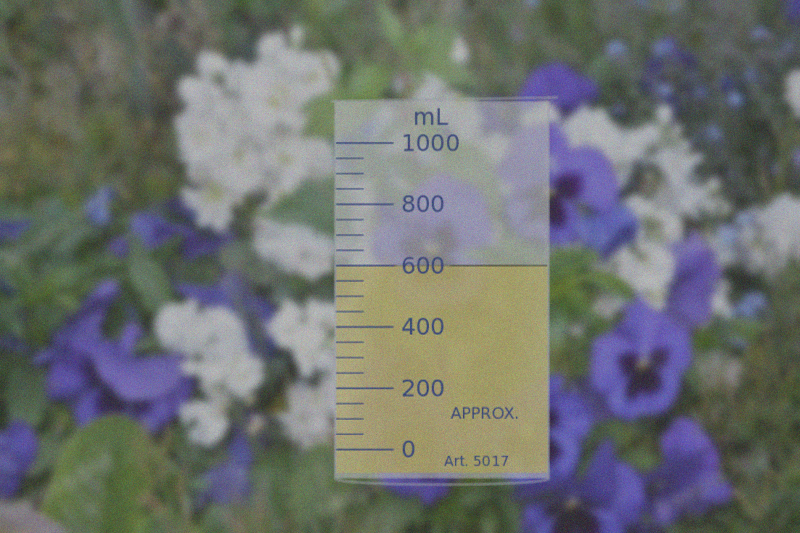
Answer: 600 (mL)
